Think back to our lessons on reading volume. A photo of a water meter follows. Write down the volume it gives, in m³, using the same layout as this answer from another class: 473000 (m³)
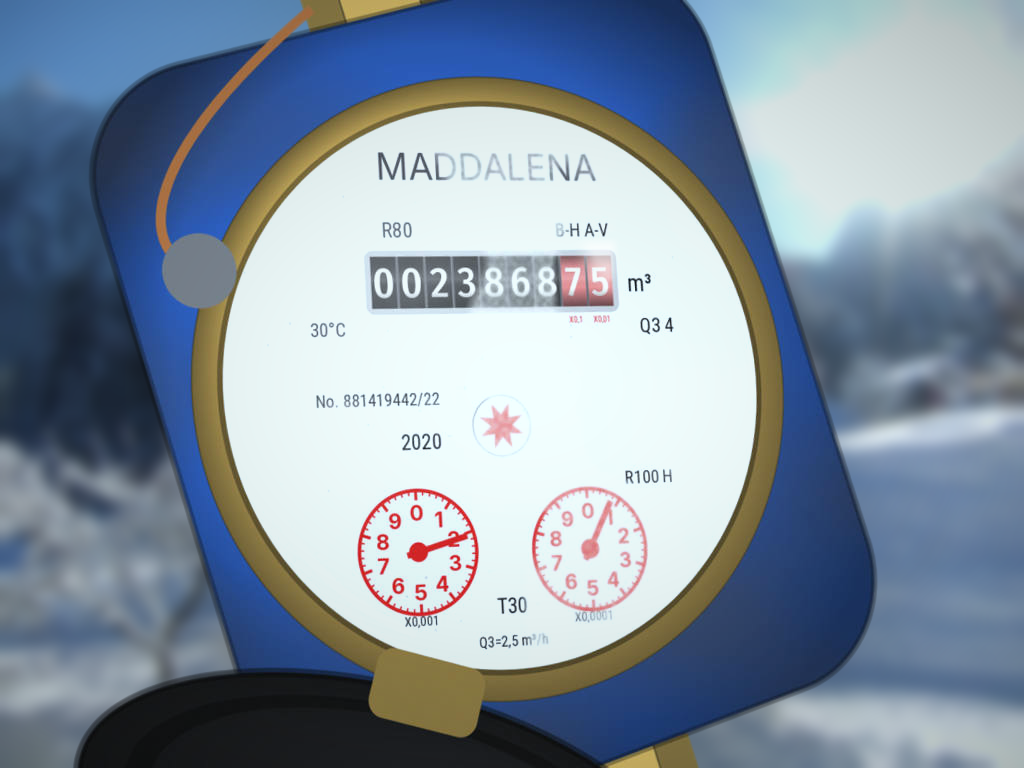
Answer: 23868.7520 (m³)
